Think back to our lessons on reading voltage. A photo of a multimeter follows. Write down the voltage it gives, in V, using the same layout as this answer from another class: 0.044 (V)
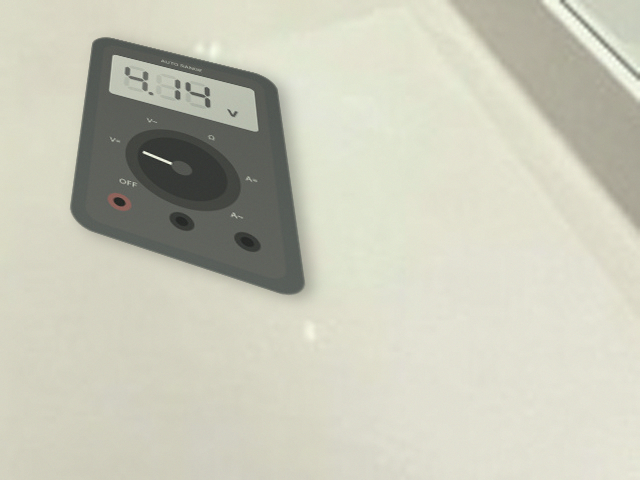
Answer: 4.14 (V)
